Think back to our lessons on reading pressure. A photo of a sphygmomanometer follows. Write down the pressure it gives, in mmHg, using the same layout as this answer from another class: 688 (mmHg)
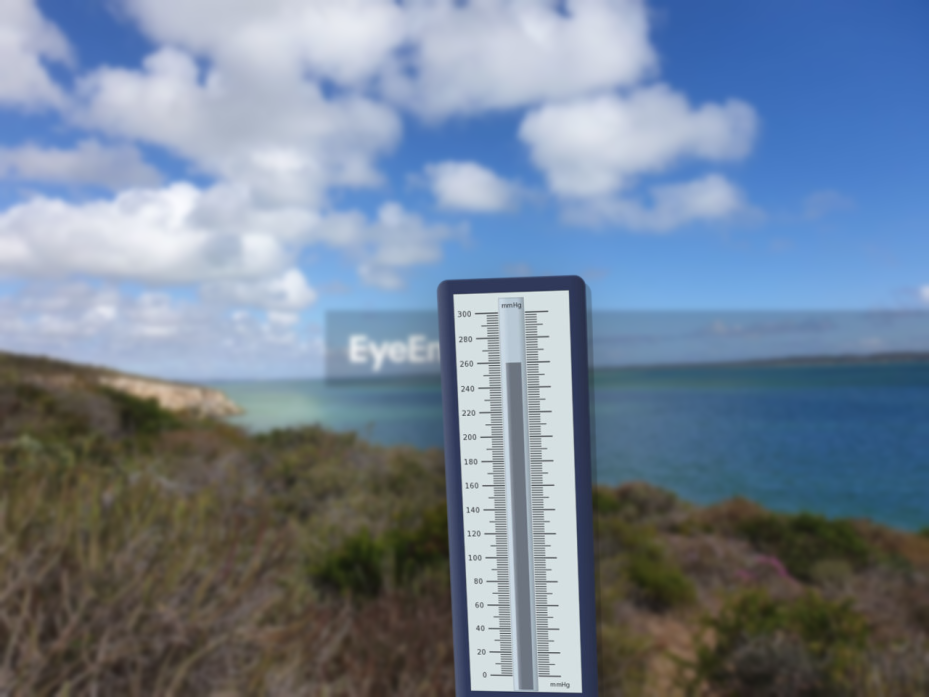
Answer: 260 (mmHg)
